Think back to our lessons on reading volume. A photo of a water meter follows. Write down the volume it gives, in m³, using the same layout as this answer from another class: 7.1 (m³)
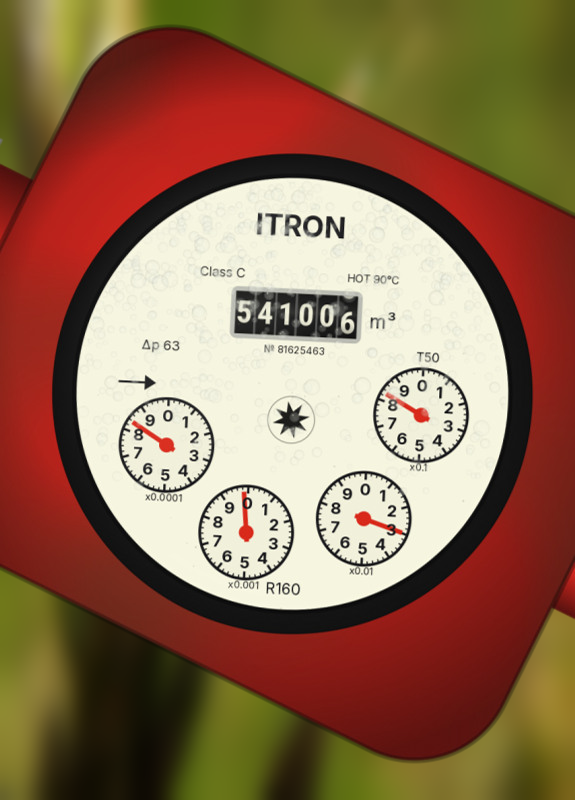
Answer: 541005.8298 (m³)
